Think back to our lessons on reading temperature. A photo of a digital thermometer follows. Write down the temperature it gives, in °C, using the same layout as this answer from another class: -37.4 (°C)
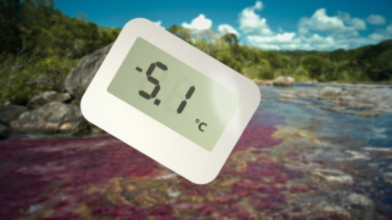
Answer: -5.1 (°C)
